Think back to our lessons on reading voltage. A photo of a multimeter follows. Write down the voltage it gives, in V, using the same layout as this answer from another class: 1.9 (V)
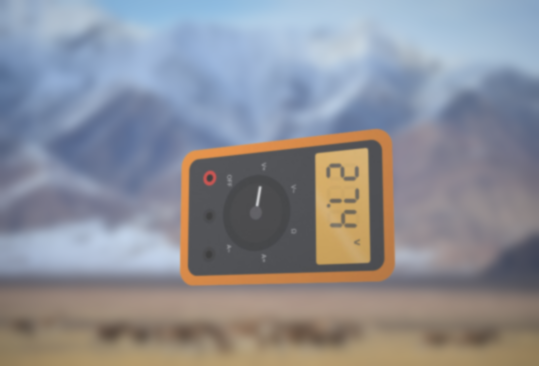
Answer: 27.4 (V)
